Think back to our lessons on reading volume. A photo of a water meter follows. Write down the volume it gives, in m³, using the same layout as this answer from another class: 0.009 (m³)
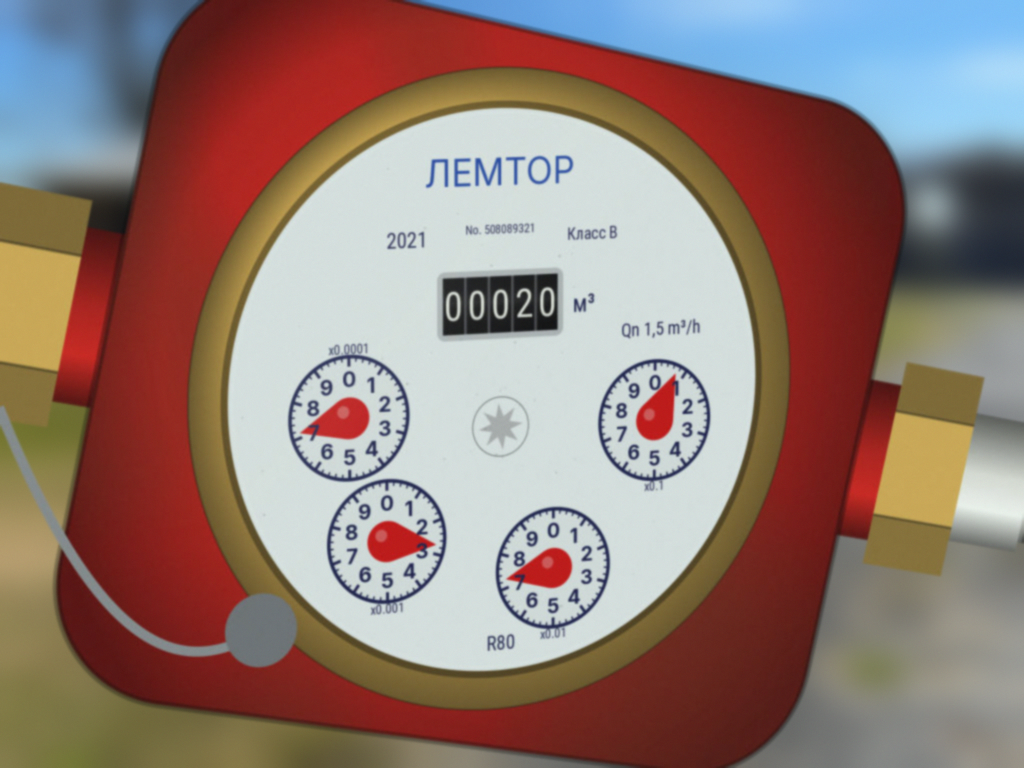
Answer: 20.0727 (m³)
